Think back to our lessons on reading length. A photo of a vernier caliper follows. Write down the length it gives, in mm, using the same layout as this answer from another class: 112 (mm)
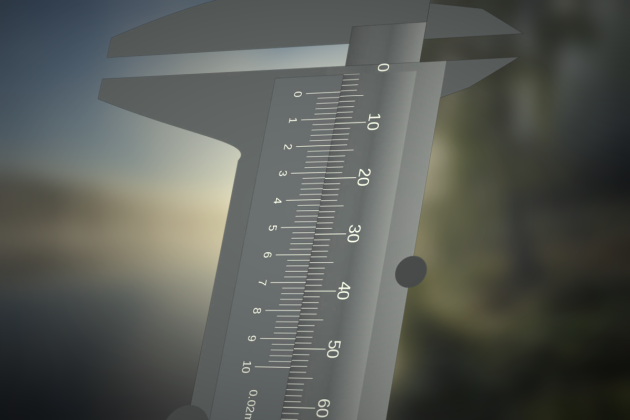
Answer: 4.2 (mm)
